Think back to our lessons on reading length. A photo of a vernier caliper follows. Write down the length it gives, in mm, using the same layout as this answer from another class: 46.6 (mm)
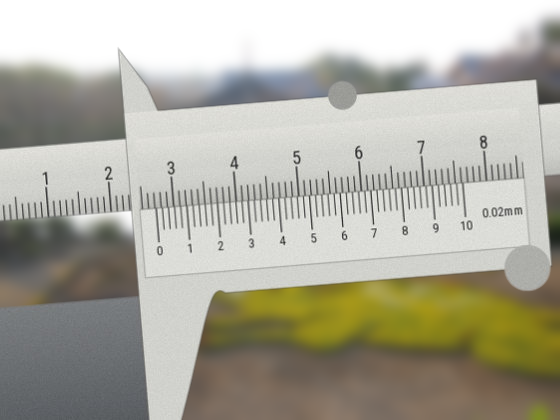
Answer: 27.2 (mm)
